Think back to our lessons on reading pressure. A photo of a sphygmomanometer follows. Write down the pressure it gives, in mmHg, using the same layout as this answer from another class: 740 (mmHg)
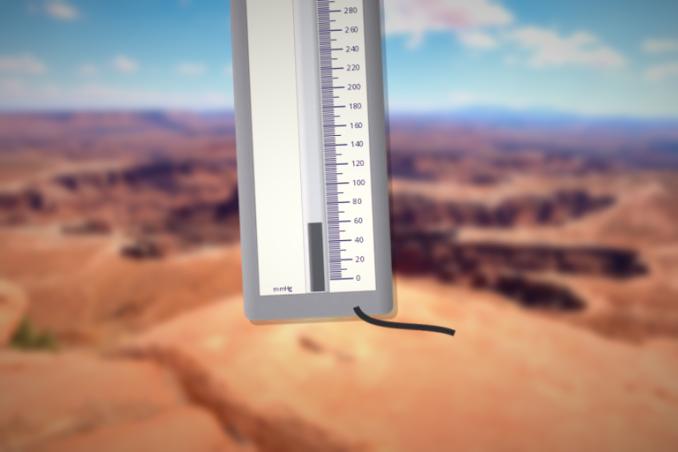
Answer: 60 (mmHg)
